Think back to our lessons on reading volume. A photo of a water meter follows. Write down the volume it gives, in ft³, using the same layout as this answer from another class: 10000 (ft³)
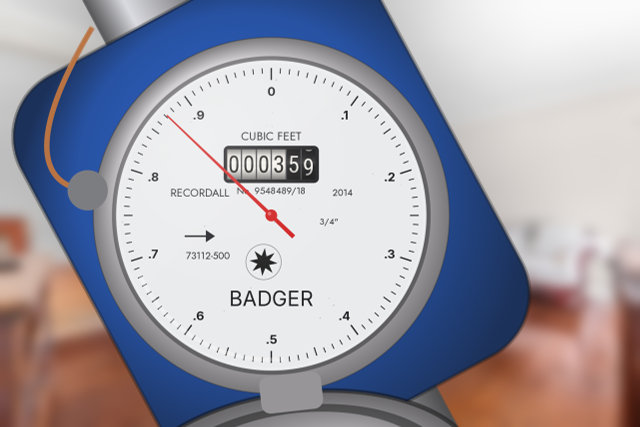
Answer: 358.87 (ft³)
